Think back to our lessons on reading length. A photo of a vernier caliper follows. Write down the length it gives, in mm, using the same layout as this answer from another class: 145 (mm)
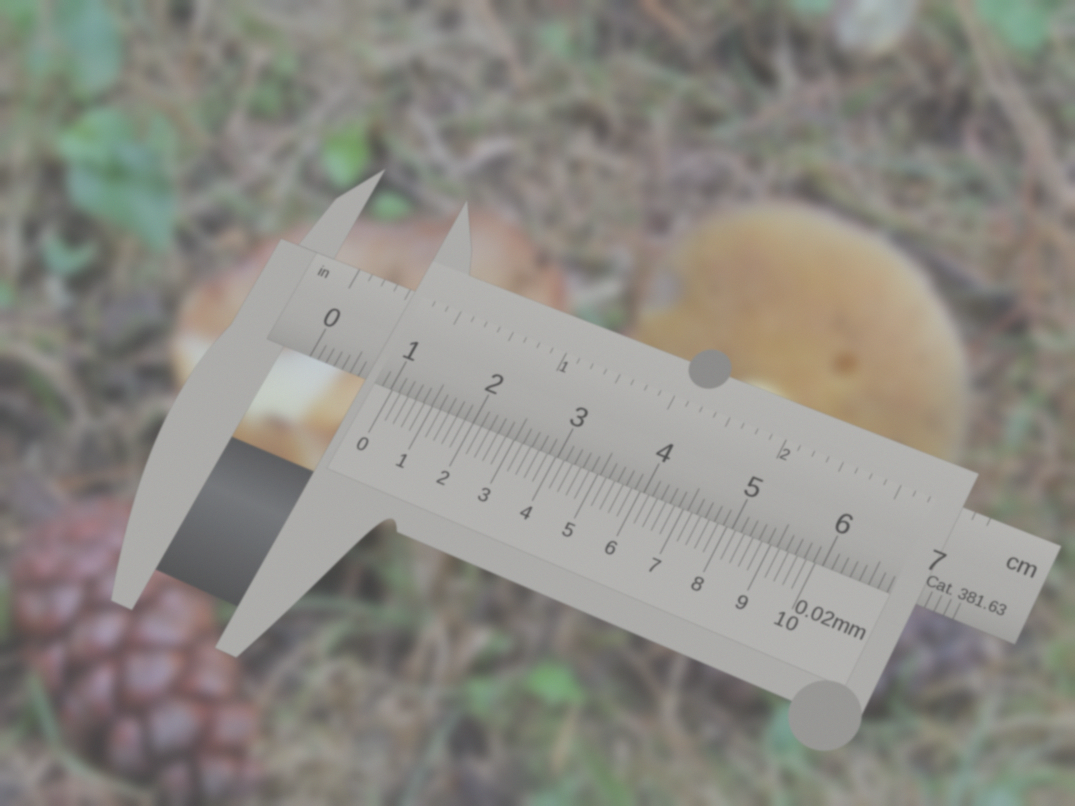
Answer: 10.2 (mm)
